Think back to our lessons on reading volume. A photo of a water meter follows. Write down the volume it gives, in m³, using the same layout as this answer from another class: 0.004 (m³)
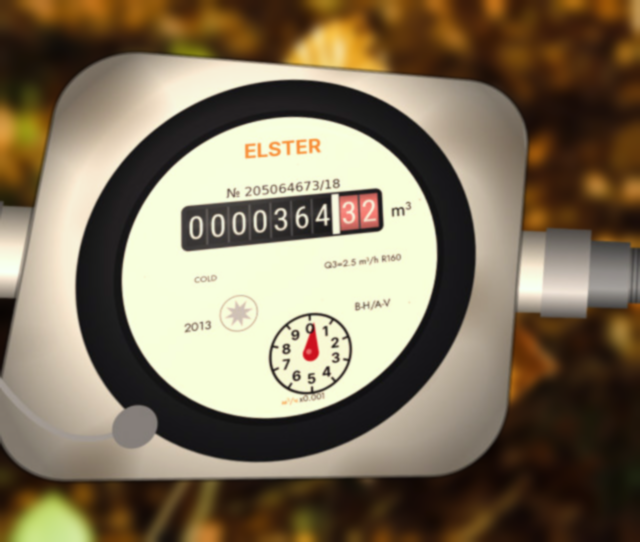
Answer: 364.320 (m³)
